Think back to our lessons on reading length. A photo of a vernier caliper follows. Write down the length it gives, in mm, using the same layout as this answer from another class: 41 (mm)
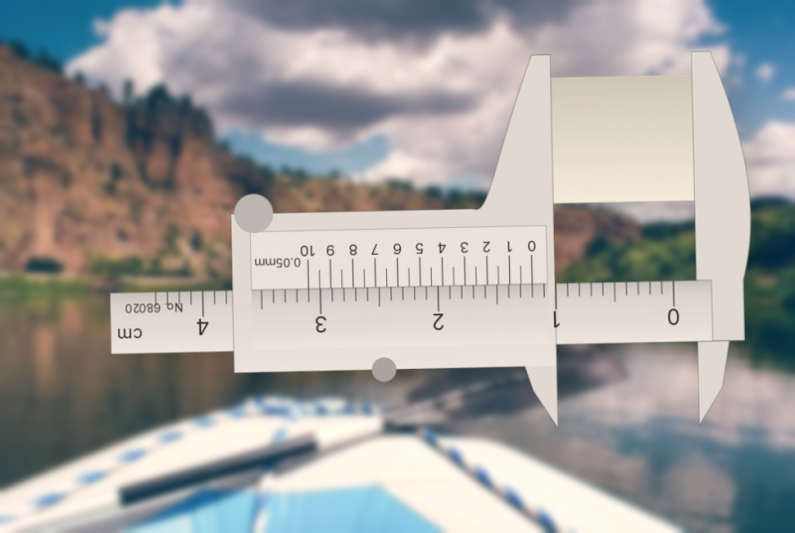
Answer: 12.0 (mm)
